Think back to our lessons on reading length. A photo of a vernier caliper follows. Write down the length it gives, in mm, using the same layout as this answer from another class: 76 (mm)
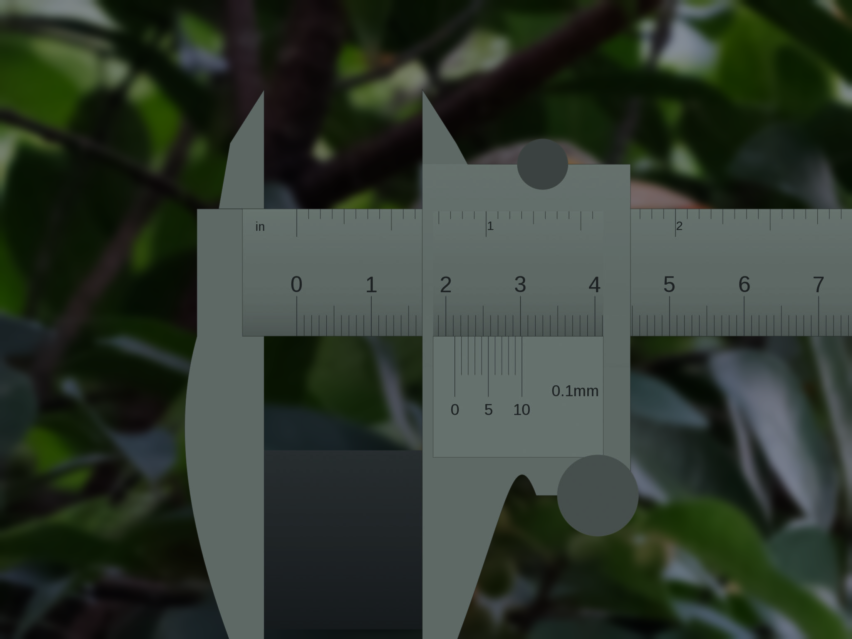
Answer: 21.2 (mm)
